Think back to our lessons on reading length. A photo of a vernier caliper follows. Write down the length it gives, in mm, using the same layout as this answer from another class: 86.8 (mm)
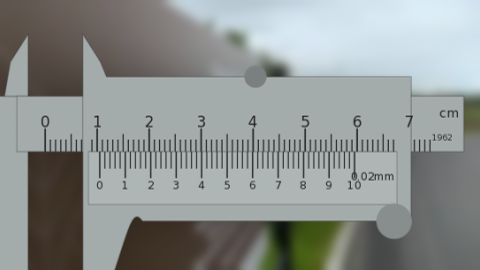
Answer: 10.5 (mm)
